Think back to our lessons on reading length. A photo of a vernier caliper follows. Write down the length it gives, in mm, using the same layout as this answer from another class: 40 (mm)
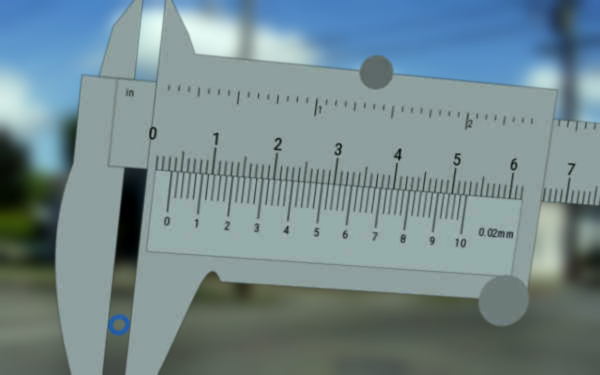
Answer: 3.5 (mm)
